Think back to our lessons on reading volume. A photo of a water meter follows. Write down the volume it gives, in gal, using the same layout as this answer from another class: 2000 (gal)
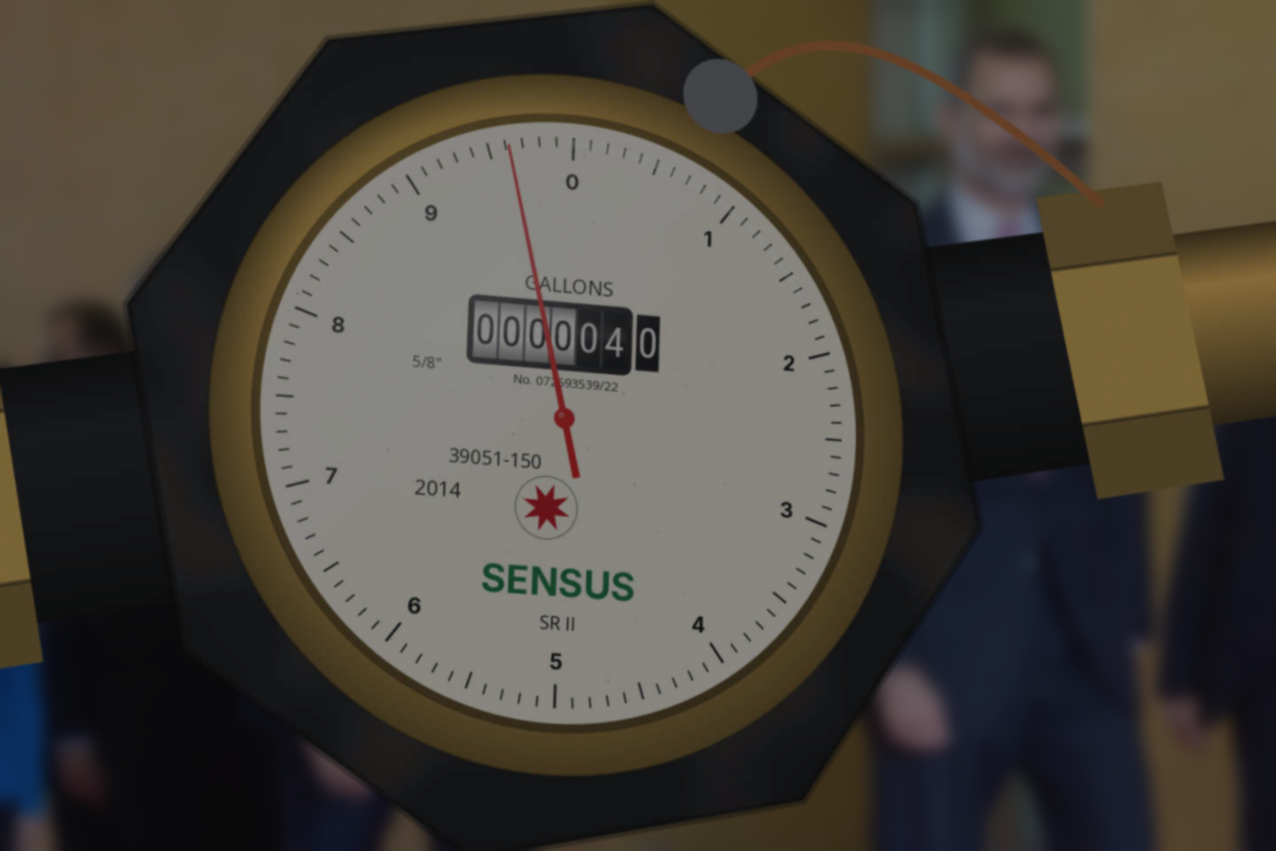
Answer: 39.6 (gal)
